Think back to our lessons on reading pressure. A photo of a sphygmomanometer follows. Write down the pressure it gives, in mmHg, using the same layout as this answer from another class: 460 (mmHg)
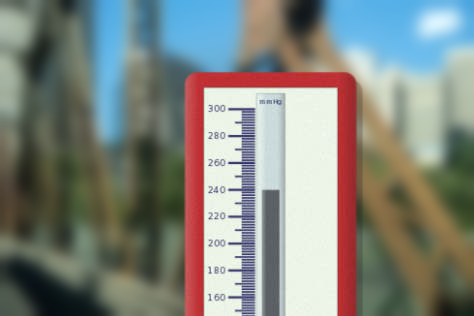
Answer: 240 (mmHg)
